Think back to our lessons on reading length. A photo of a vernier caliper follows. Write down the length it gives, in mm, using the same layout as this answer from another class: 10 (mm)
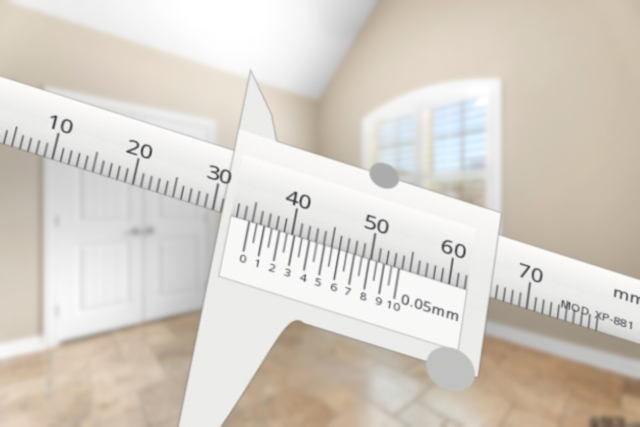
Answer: 34.6 (mm)
